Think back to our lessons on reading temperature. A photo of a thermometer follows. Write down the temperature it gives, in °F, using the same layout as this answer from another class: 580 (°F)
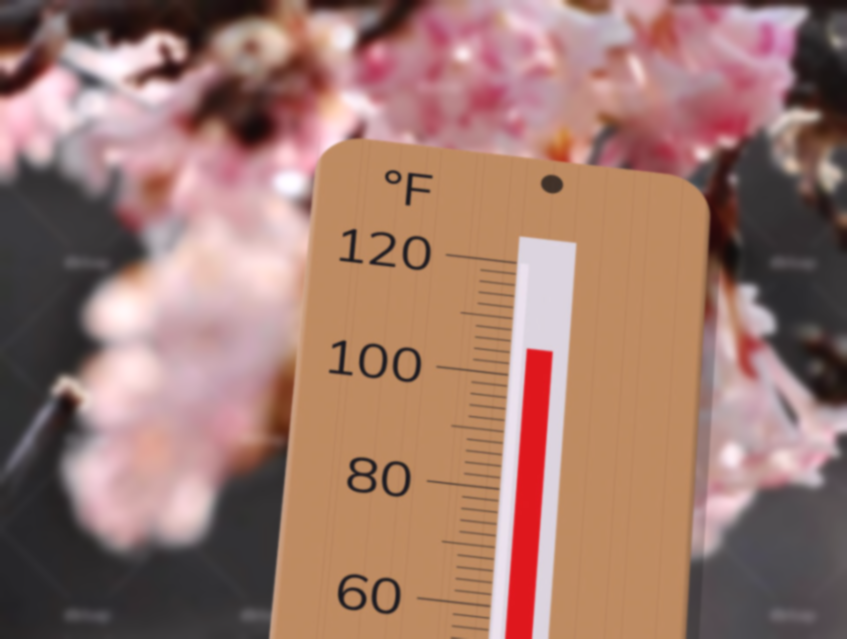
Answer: 105 (°F)
